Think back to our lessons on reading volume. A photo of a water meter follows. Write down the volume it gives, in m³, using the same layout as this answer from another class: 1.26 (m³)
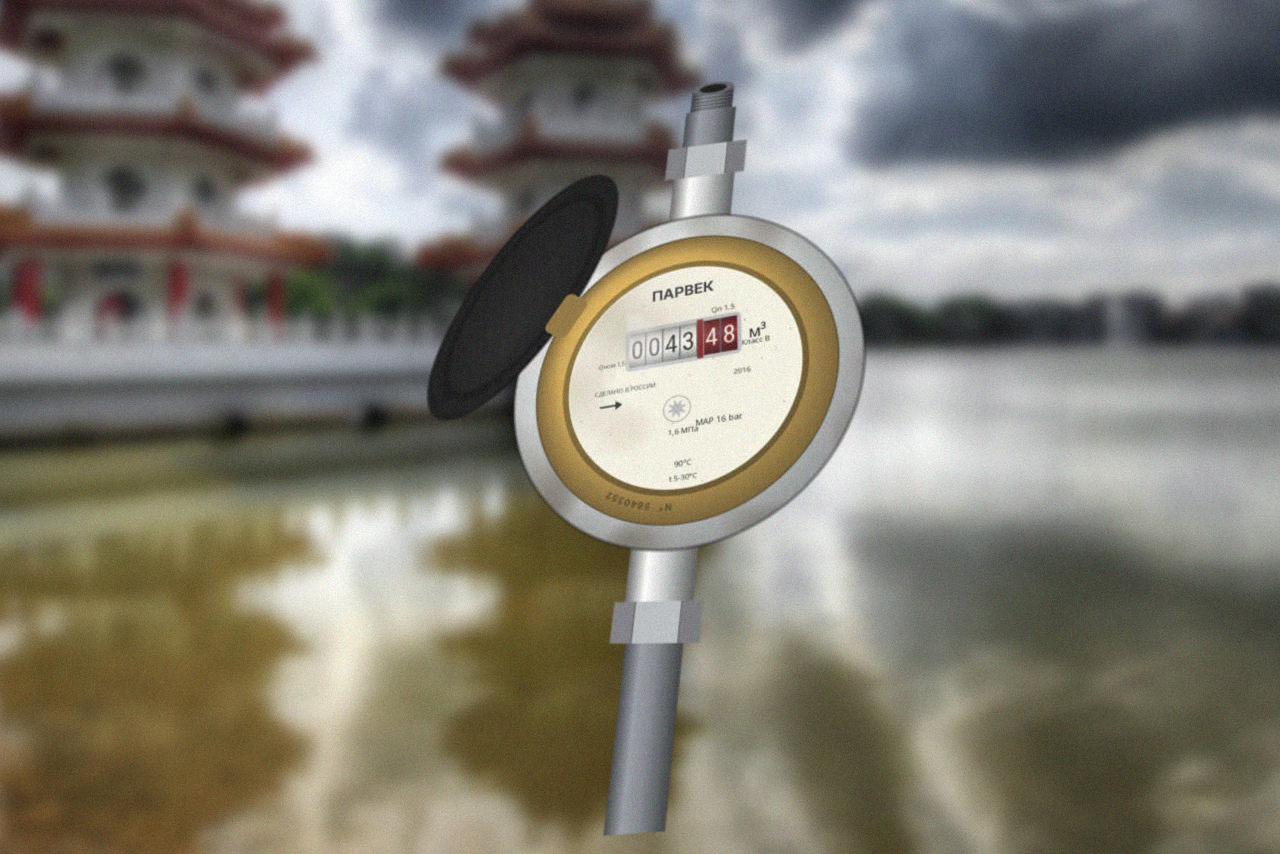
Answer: 43.48 (m³)
